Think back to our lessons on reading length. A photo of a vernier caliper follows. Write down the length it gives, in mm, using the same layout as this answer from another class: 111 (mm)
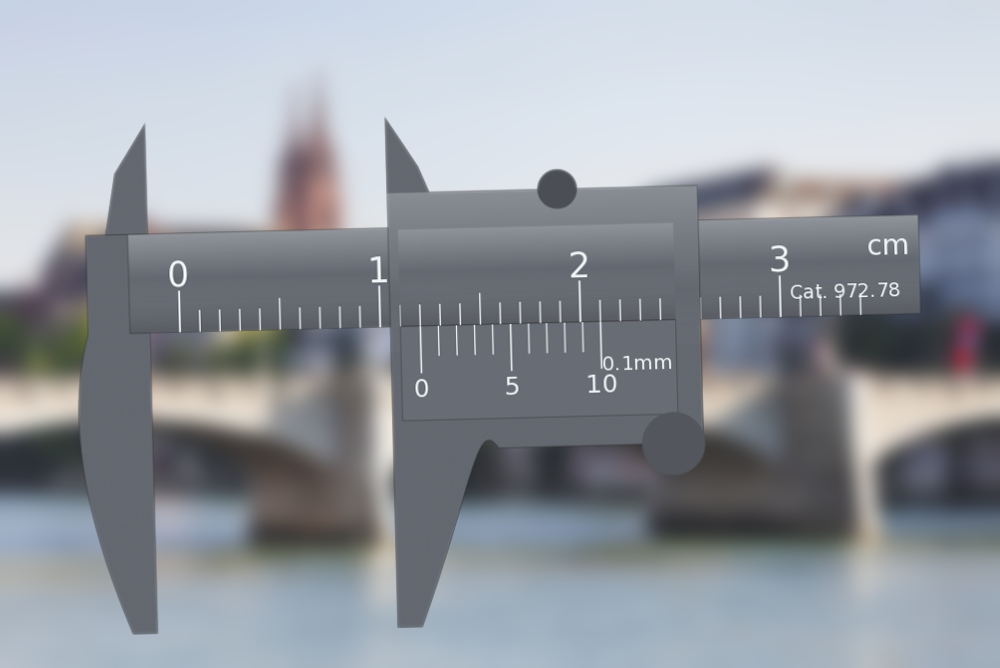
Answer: 12.0 (mm)
